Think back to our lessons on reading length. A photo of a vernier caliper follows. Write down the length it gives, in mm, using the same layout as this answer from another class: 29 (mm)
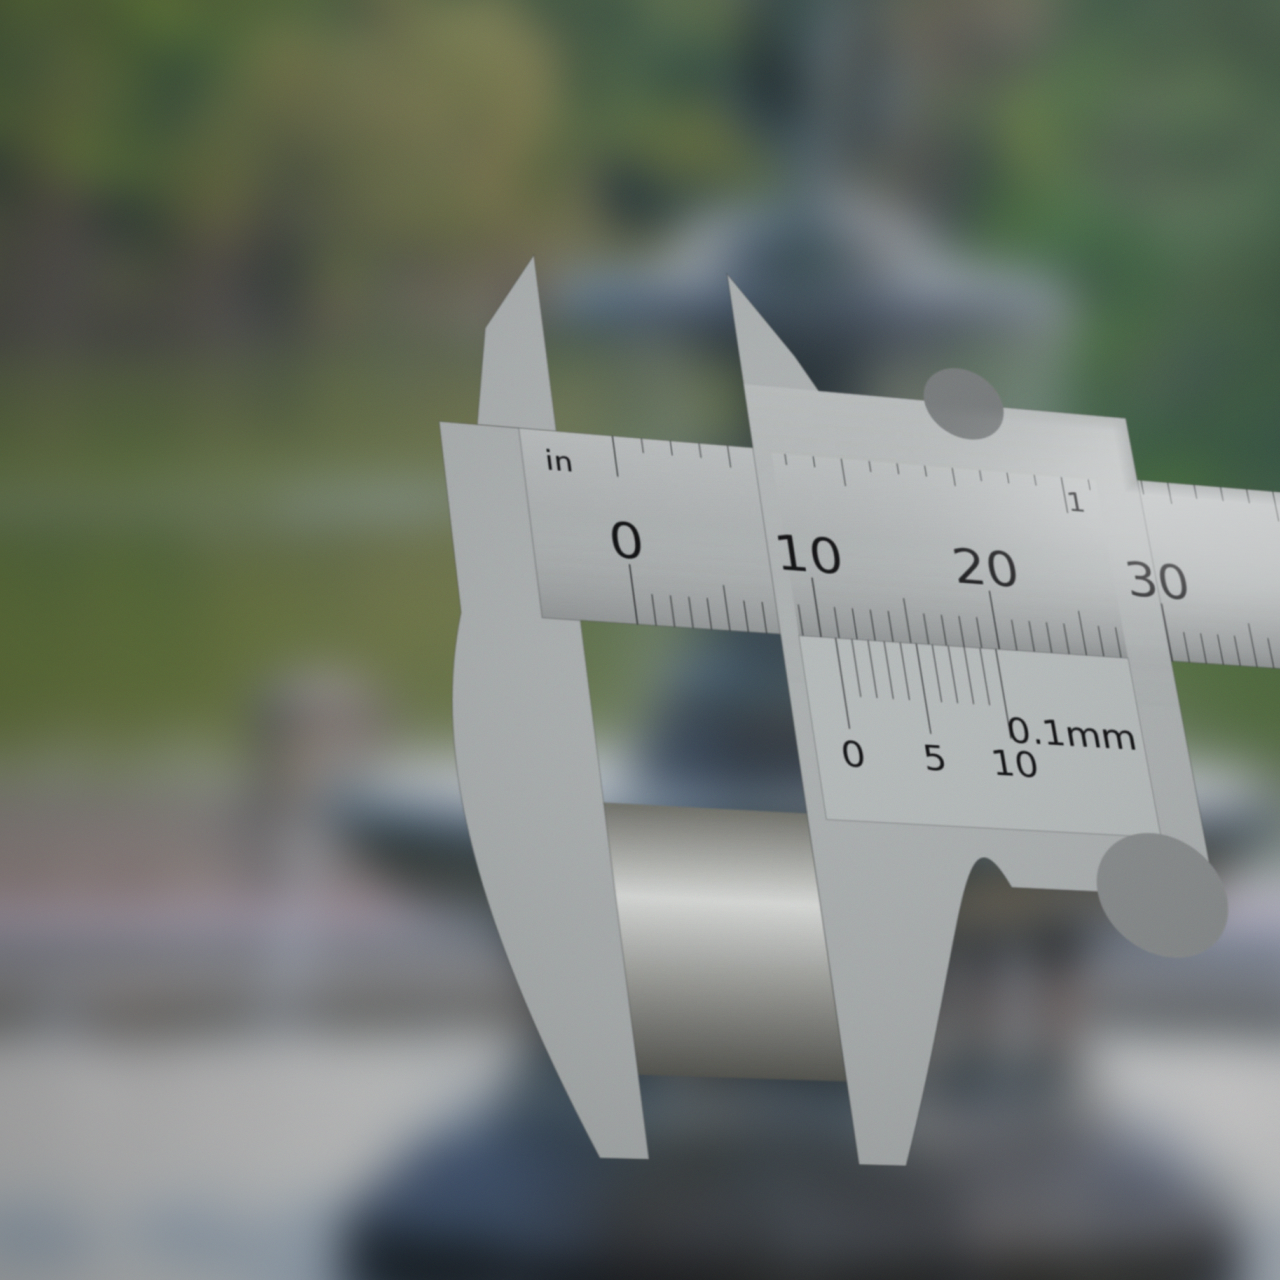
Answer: 10.8 (mm)
